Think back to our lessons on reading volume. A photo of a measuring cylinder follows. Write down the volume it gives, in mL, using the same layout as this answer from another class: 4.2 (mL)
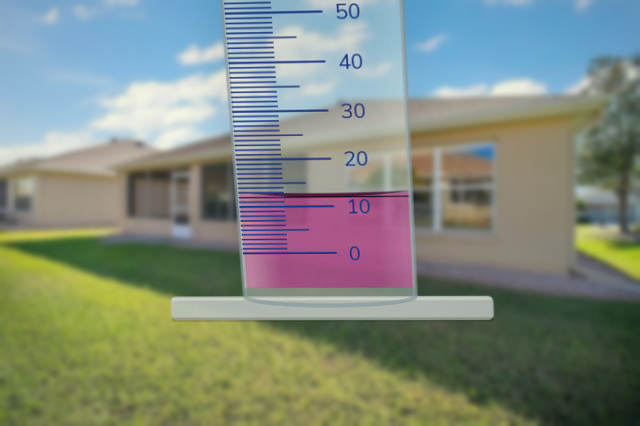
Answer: 12 (mL)
